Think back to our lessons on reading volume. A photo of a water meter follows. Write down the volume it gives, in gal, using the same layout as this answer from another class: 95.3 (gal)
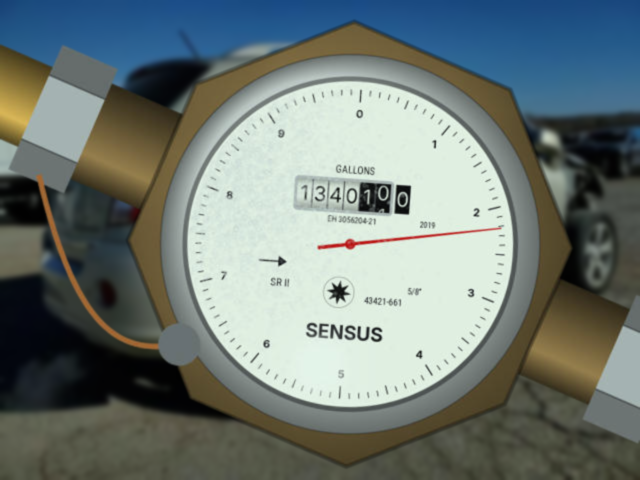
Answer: 1340102.2 (gal)
